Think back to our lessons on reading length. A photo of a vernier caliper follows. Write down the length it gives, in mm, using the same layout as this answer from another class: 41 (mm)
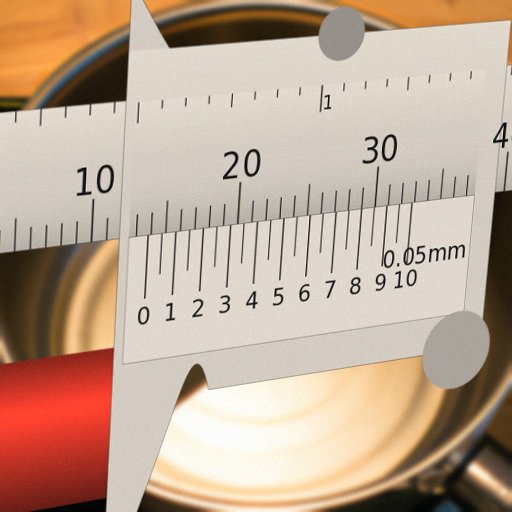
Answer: 13.8 (mm)
